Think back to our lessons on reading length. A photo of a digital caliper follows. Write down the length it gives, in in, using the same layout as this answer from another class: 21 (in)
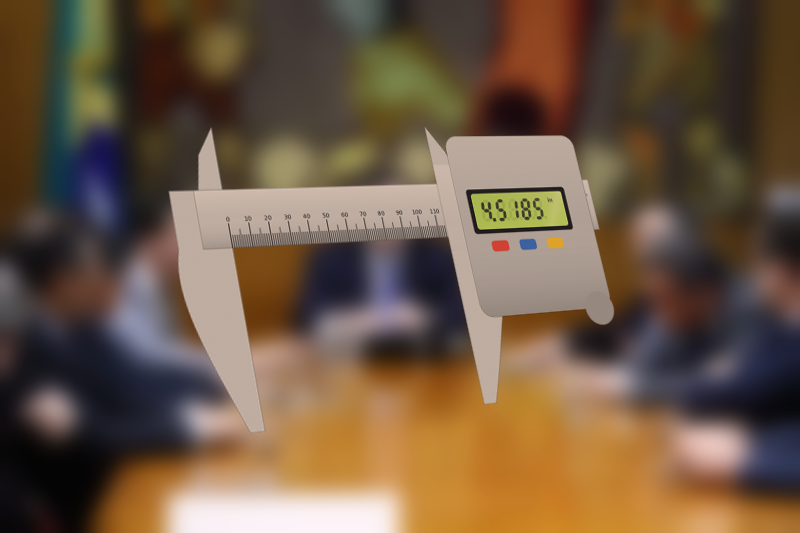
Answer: 4.5185 (in)
